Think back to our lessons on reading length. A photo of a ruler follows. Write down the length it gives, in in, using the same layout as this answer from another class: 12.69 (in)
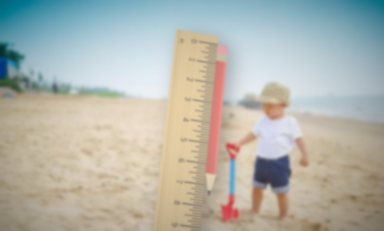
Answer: 7.5 (in)
